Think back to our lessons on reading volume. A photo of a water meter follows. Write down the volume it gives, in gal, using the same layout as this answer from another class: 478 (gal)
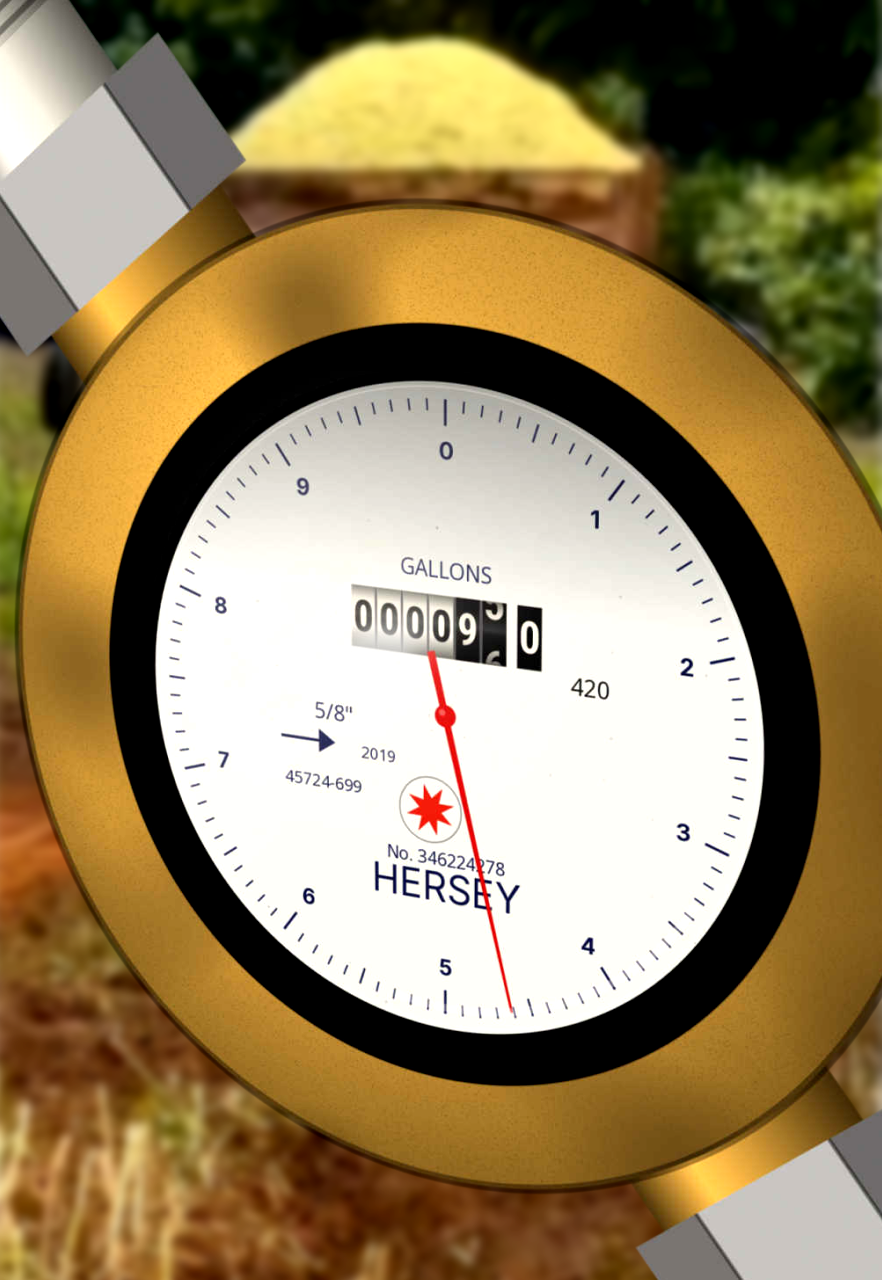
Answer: 954.6 (gal)
